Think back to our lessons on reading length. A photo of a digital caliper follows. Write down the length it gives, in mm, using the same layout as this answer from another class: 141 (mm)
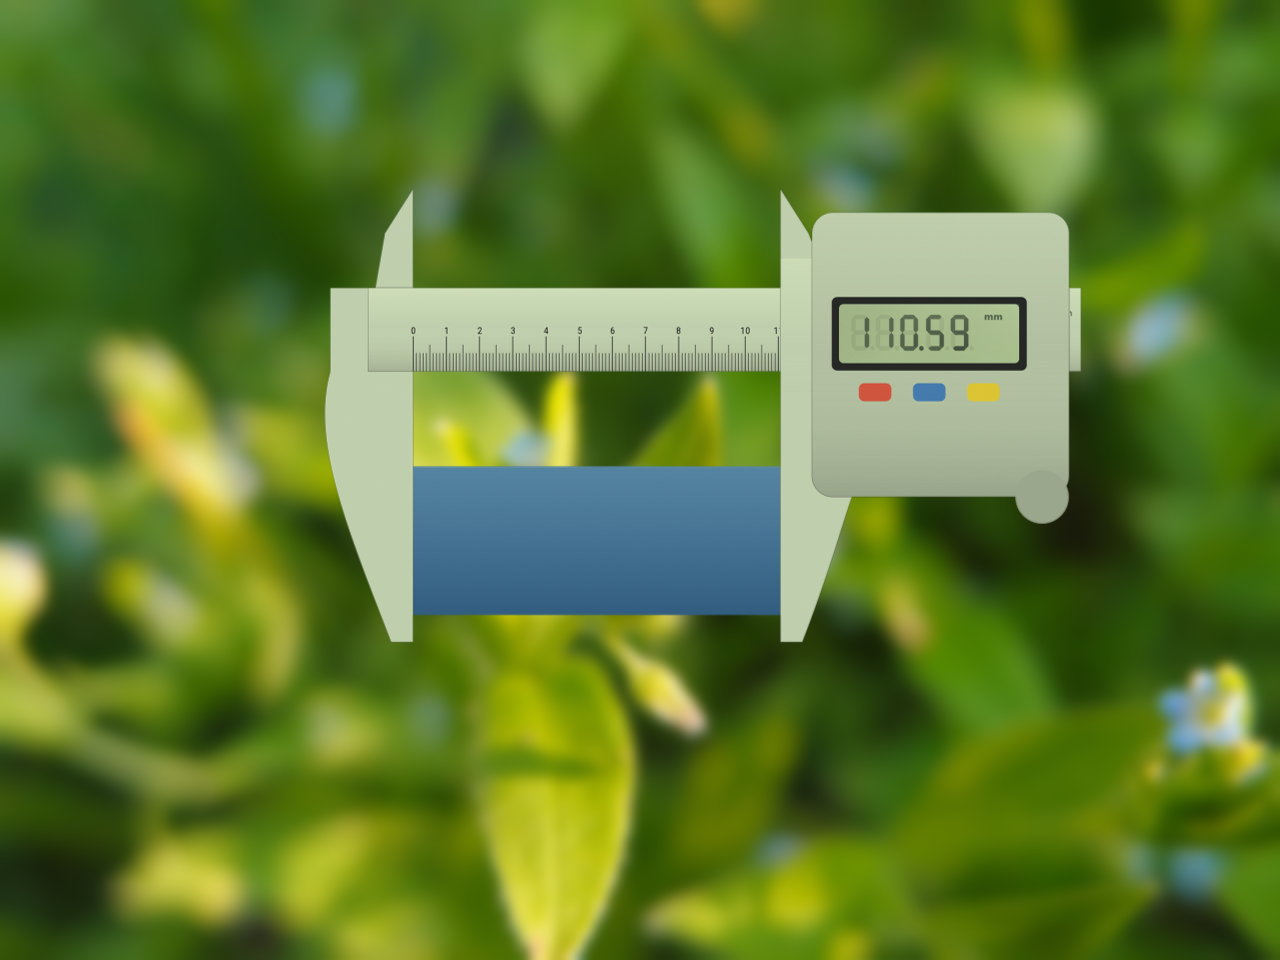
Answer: 110.59 (mm)
